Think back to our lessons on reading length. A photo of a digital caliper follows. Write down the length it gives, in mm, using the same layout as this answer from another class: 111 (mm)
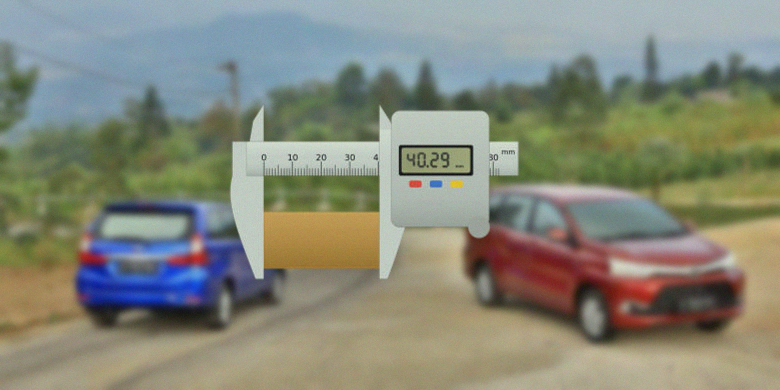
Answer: 40.29 (mm)
